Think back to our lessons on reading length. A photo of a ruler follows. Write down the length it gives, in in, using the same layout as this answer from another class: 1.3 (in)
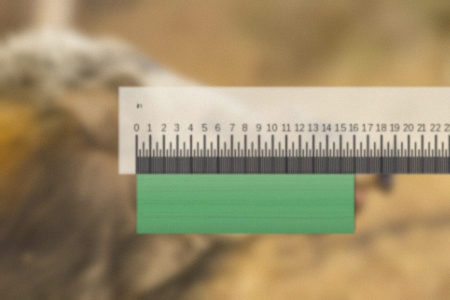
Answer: 16 (in)
